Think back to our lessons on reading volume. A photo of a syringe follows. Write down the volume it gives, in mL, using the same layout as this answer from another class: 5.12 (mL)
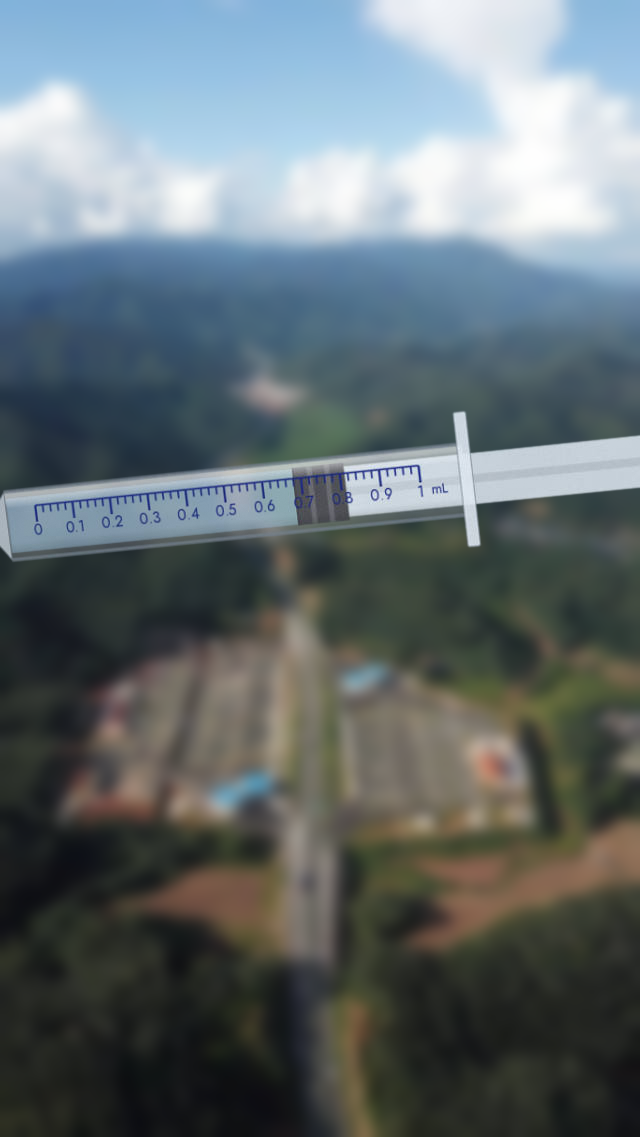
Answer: 0.68 (mL)
